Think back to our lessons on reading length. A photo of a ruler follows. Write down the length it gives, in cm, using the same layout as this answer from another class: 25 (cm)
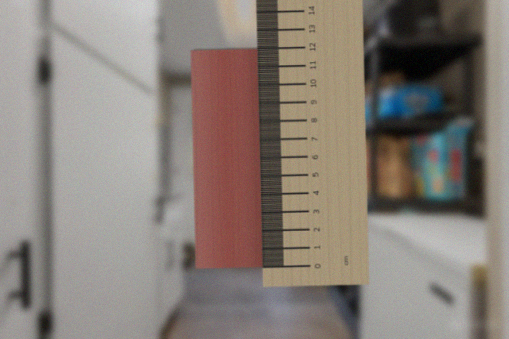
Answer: 12 (cm)
